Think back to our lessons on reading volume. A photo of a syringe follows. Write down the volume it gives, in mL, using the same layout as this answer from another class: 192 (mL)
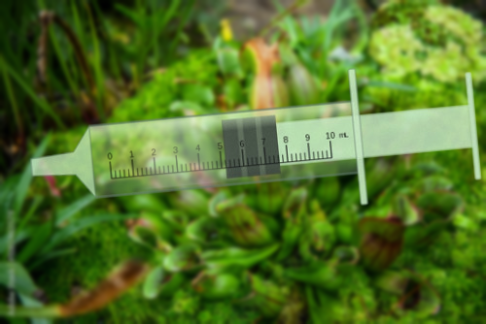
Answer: 5.2 (mL)
